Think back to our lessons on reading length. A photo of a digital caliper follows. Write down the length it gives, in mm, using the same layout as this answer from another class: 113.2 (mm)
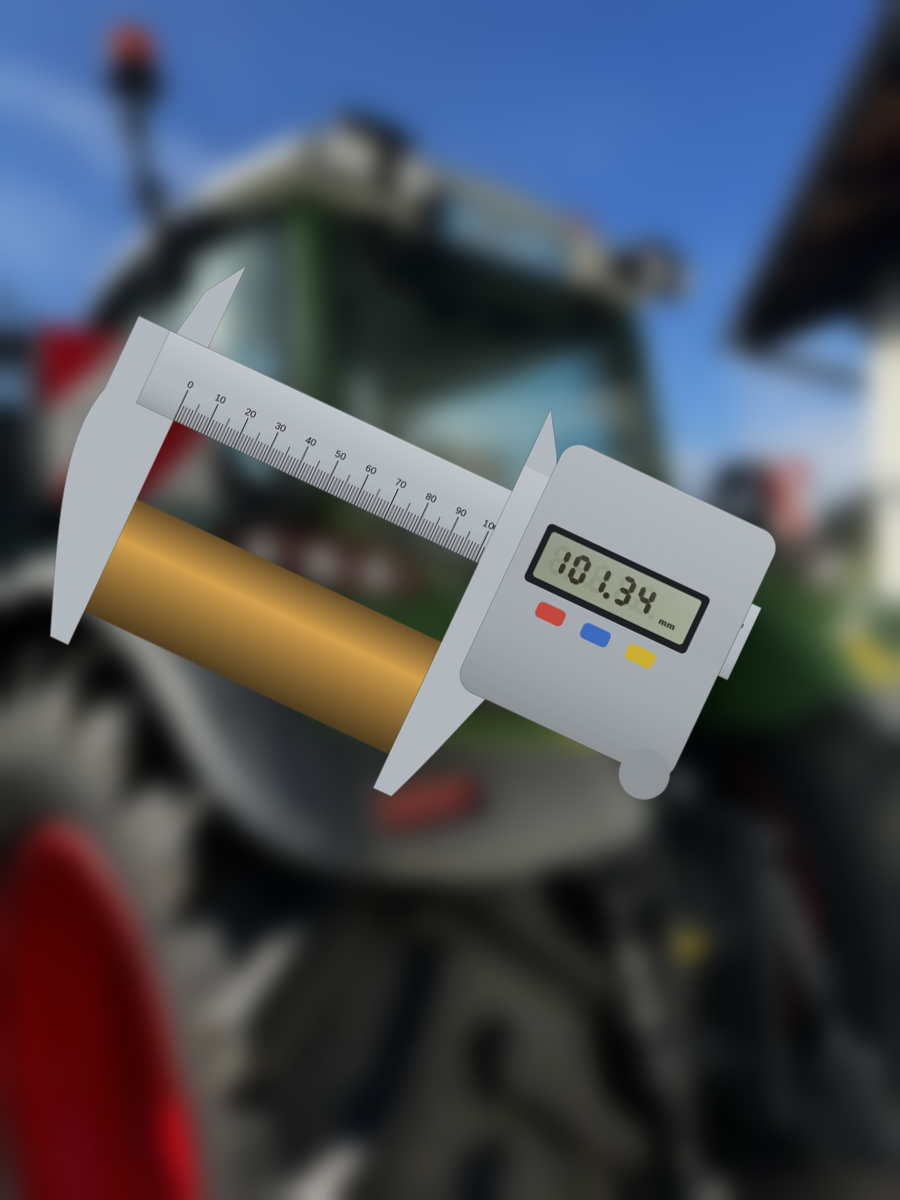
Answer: 101.34 (mm)
